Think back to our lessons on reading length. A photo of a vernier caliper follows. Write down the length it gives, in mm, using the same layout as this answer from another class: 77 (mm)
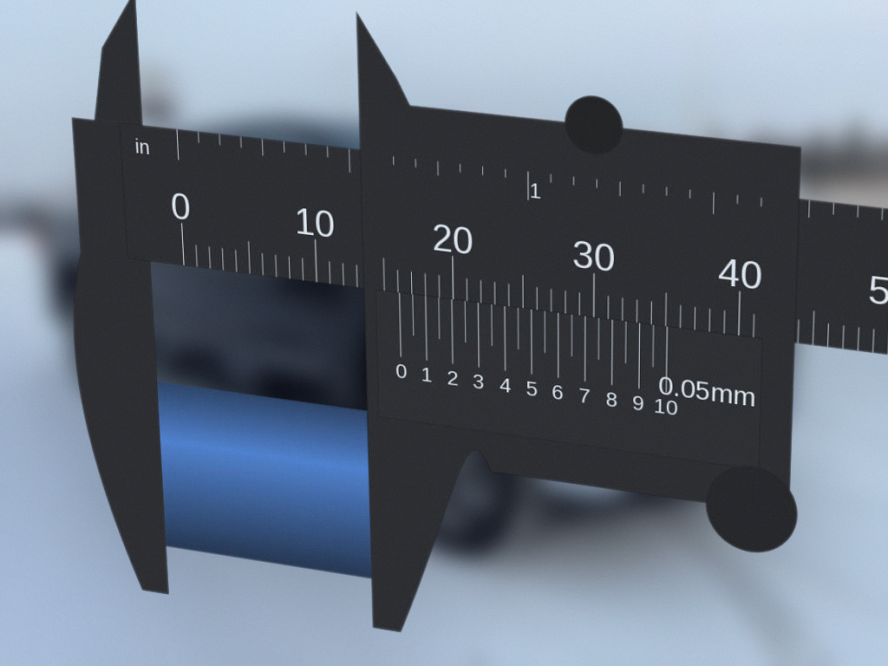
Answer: 16.1 (mm)
